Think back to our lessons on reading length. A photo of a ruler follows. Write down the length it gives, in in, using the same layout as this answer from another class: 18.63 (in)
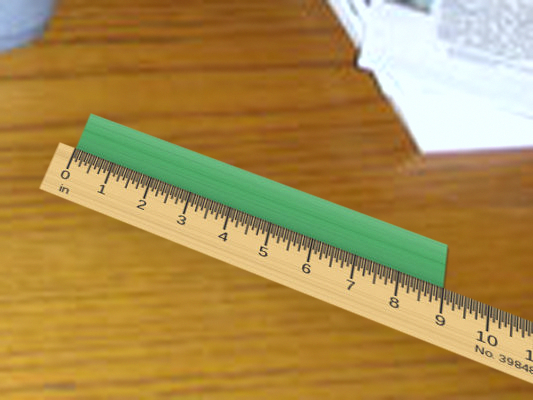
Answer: 9 (in)
